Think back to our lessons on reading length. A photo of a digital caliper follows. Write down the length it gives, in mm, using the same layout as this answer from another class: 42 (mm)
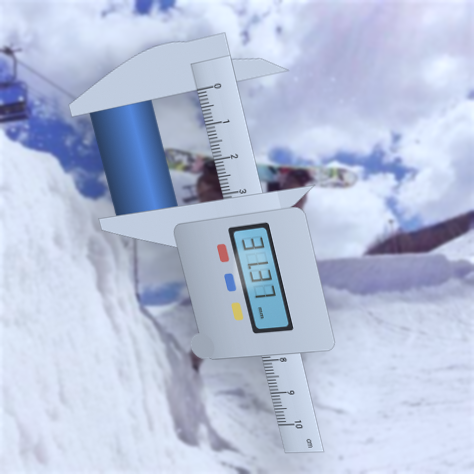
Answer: 31.37 (mm)
